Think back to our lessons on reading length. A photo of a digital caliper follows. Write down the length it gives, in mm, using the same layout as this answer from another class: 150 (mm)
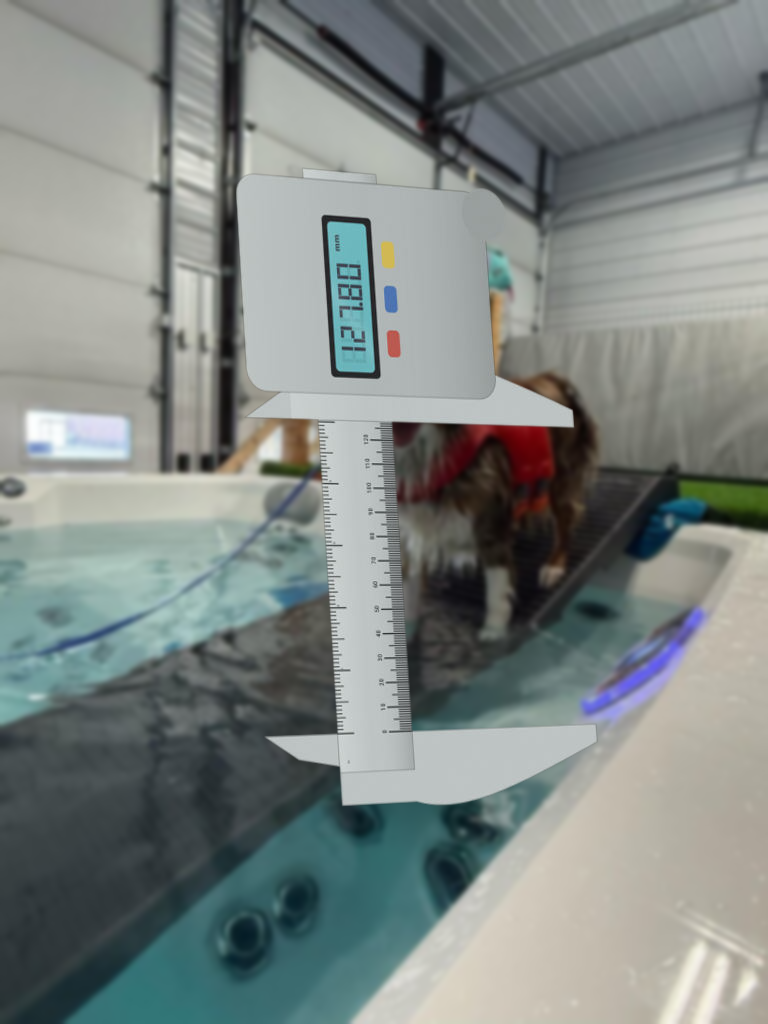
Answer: 127.80 (mm)
